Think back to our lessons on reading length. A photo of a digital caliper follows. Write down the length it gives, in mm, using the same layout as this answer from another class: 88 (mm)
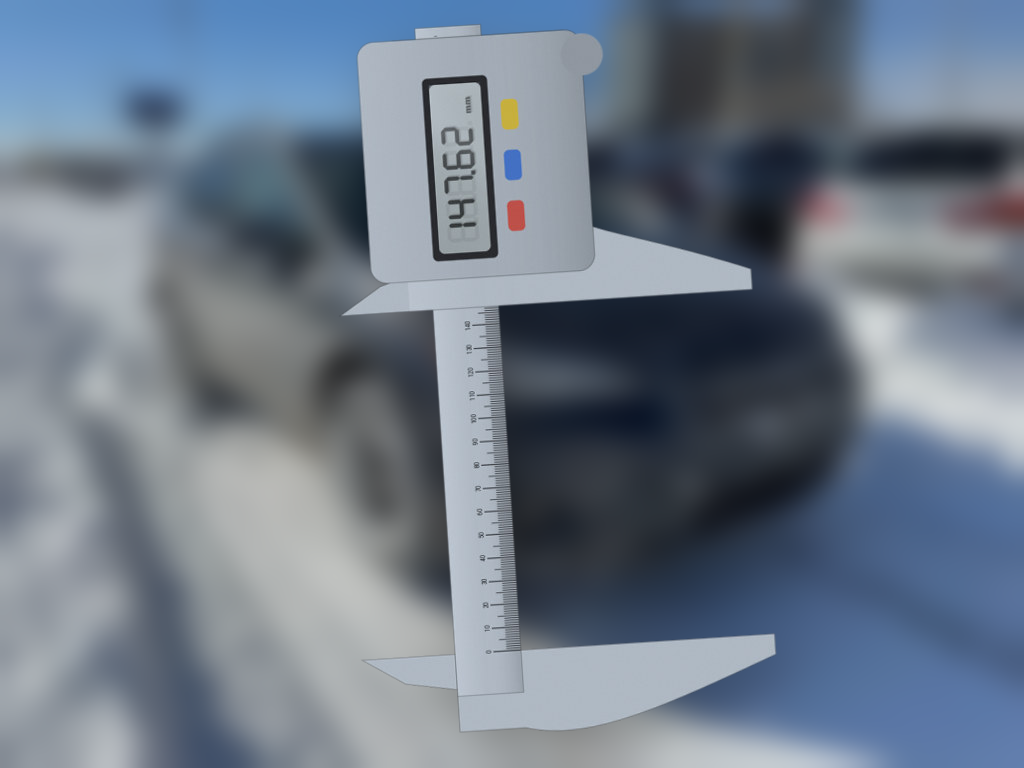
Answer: 147.62 (mm)
